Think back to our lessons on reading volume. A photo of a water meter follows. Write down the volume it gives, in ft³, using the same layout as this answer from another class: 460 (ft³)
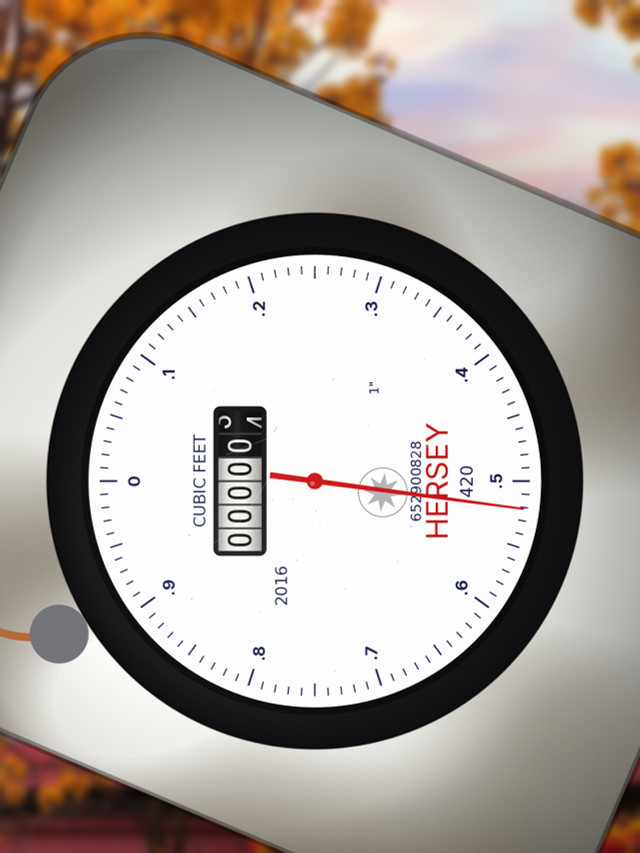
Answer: 3.52 (ft³)
